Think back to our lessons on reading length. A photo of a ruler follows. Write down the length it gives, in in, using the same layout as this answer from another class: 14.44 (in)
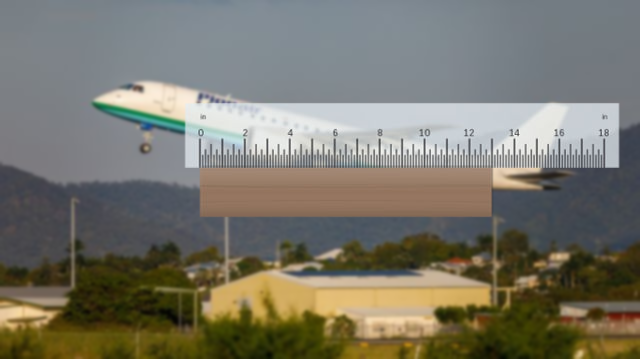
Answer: 13 (in)
